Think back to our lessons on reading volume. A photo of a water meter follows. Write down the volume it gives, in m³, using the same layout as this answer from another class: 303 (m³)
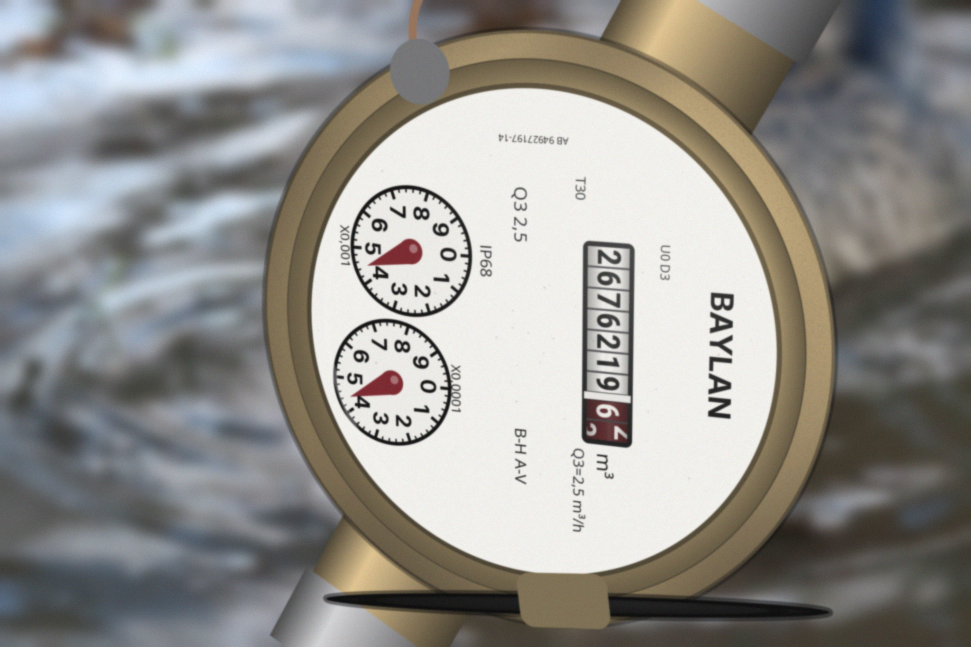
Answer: 2676219.6244 (m³)
